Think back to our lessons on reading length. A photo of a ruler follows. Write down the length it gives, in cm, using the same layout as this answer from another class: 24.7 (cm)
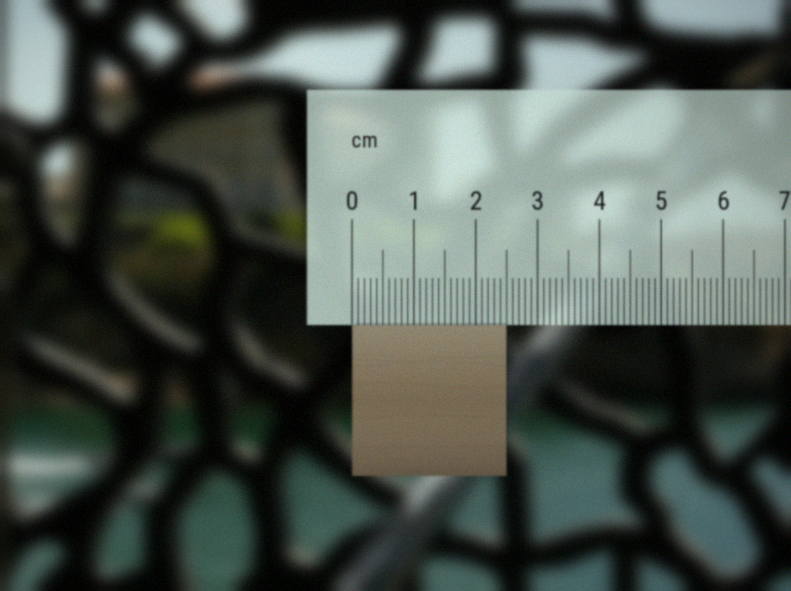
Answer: 2.5 (cm)
